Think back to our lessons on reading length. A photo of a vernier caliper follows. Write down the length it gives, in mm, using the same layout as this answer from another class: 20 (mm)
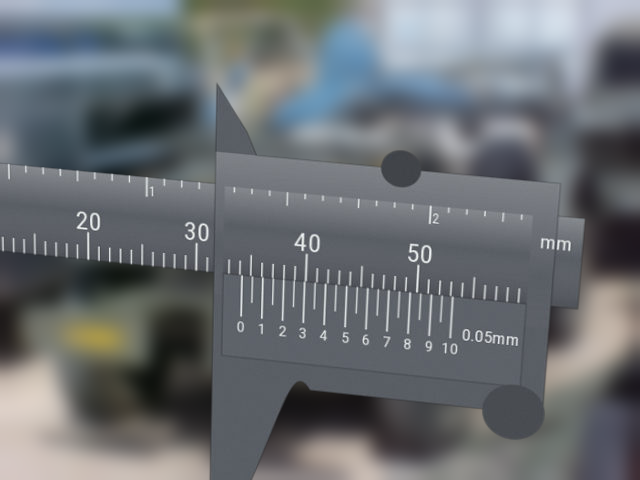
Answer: 34.2 (mm)
